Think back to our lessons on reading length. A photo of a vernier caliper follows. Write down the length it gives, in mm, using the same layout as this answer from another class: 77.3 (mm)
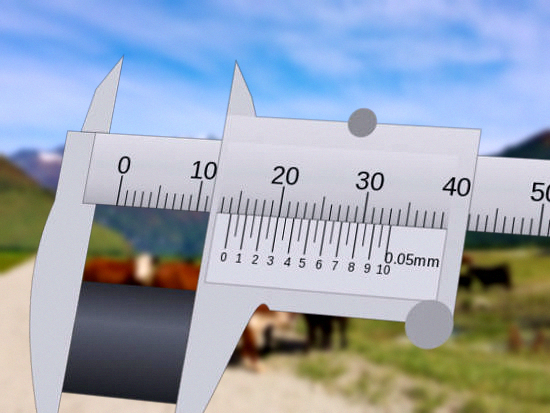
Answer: 14.2 (mm)
